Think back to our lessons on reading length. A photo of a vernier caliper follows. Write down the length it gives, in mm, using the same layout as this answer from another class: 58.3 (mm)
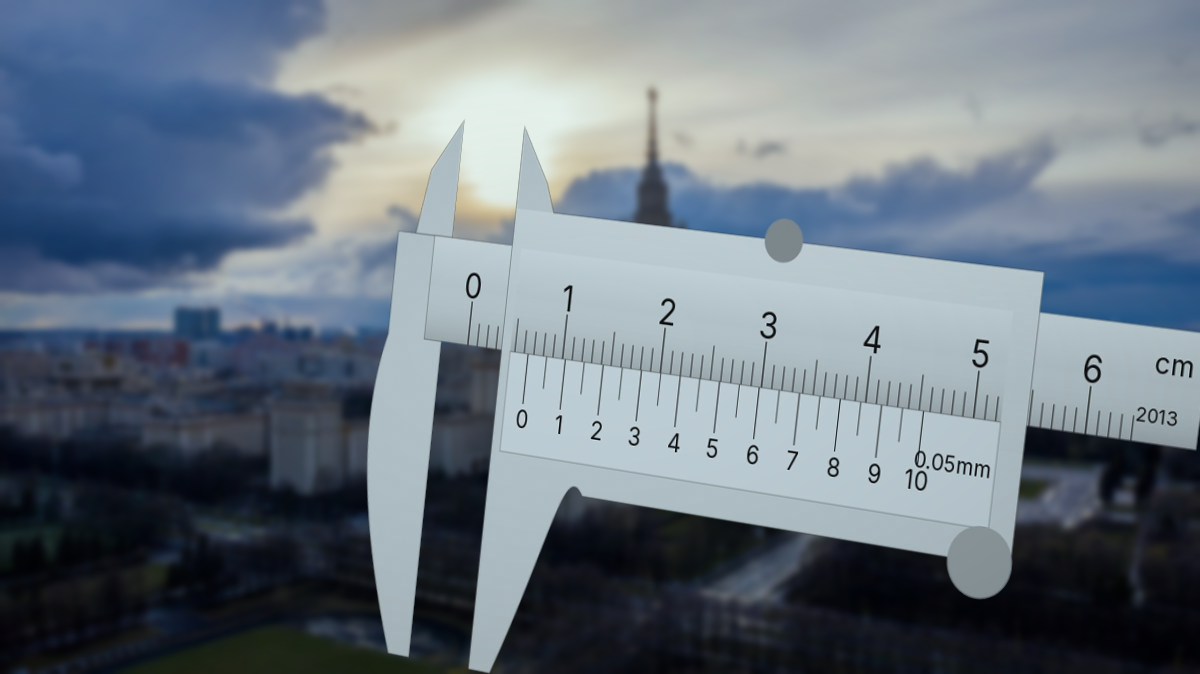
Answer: 6.4 (mm)
